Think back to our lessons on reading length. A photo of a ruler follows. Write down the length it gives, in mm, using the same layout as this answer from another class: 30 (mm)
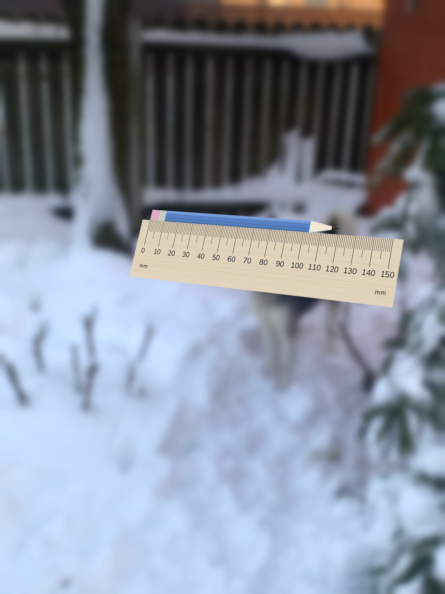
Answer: 120 (mm)
